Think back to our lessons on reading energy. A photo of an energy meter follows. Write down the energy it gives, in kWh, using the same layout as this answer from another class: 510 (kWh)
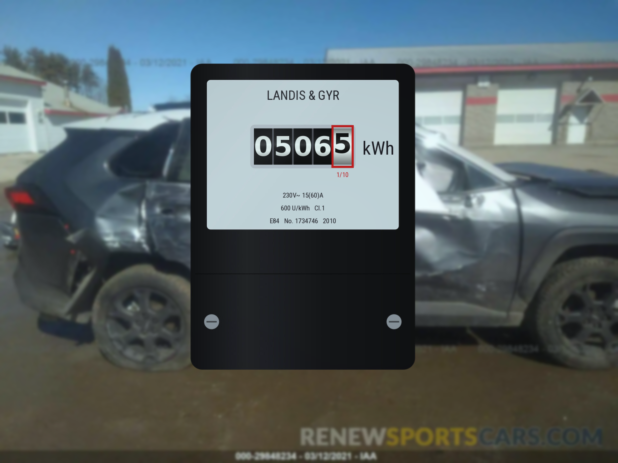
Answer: 506.5 (kWh)
